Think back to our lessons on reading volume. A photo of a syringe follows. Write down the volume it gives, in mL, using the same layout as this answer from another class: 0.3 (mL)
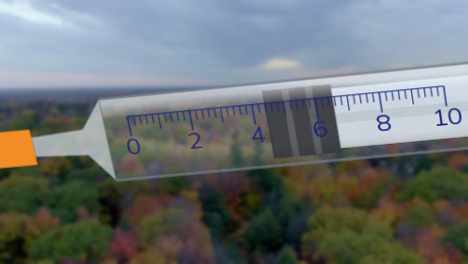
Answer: 4.4 (mL)
